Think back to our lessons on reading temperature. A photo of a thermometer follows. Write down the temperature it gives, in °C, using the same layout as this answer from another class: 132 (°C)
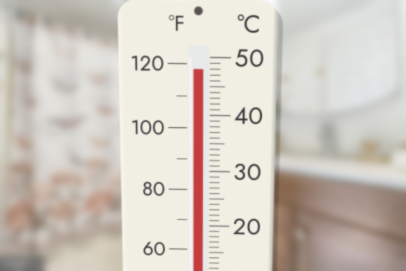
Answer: 48 (°C)
